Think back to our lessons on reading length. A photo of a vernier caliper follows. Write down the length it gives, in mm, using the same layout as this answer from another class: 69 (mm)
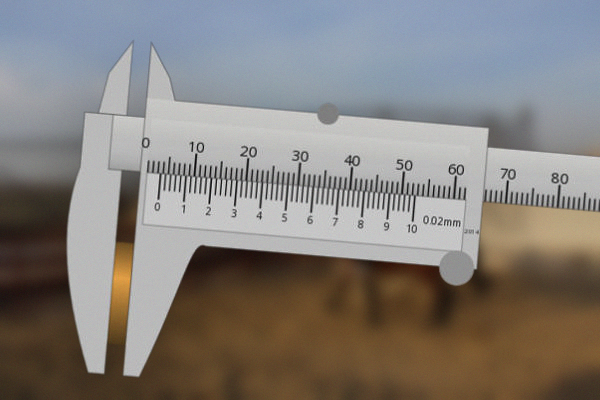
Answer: 3.5 (mm)
